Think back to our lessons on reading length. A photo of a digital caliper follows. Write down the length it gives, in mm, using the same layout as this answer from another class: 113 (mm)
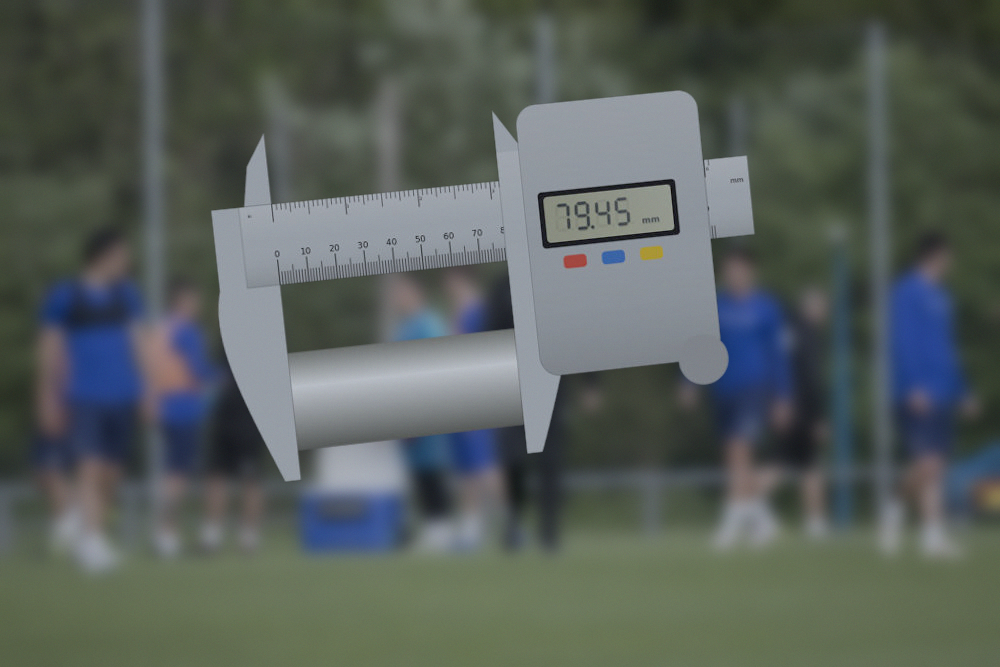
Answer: 79.45 (mm)
